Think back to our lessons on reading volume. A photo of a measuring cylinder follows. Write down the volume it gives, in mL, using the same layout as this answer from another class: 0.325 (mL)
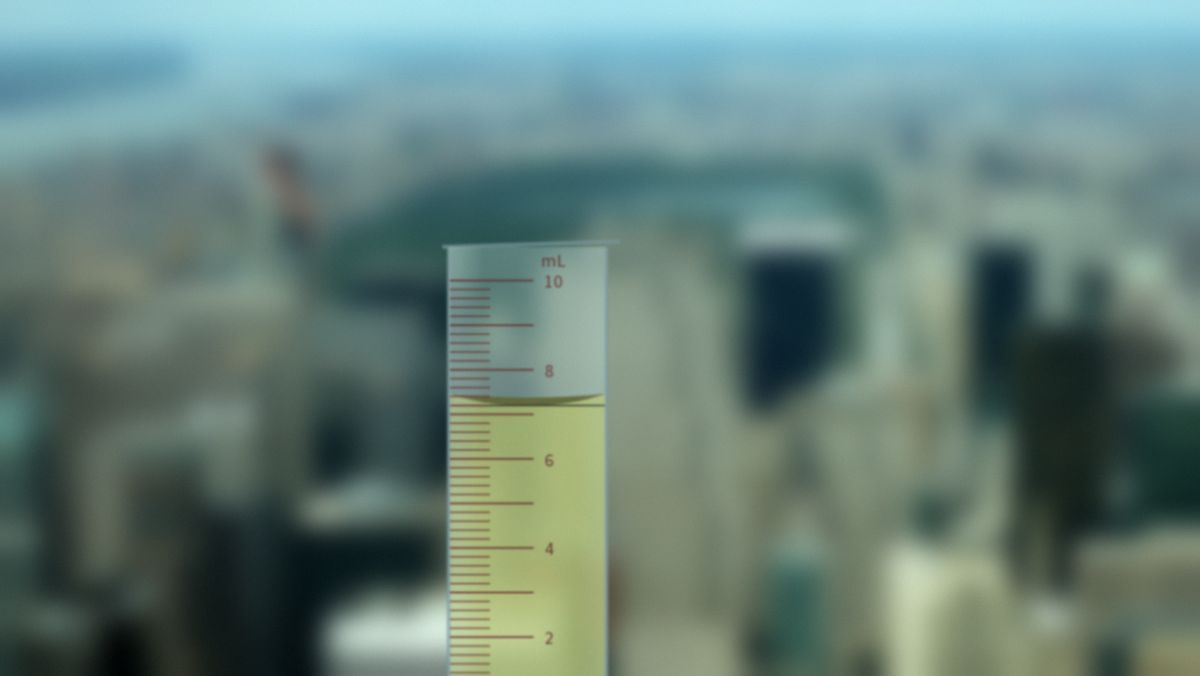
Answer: 7.2 (mL)
